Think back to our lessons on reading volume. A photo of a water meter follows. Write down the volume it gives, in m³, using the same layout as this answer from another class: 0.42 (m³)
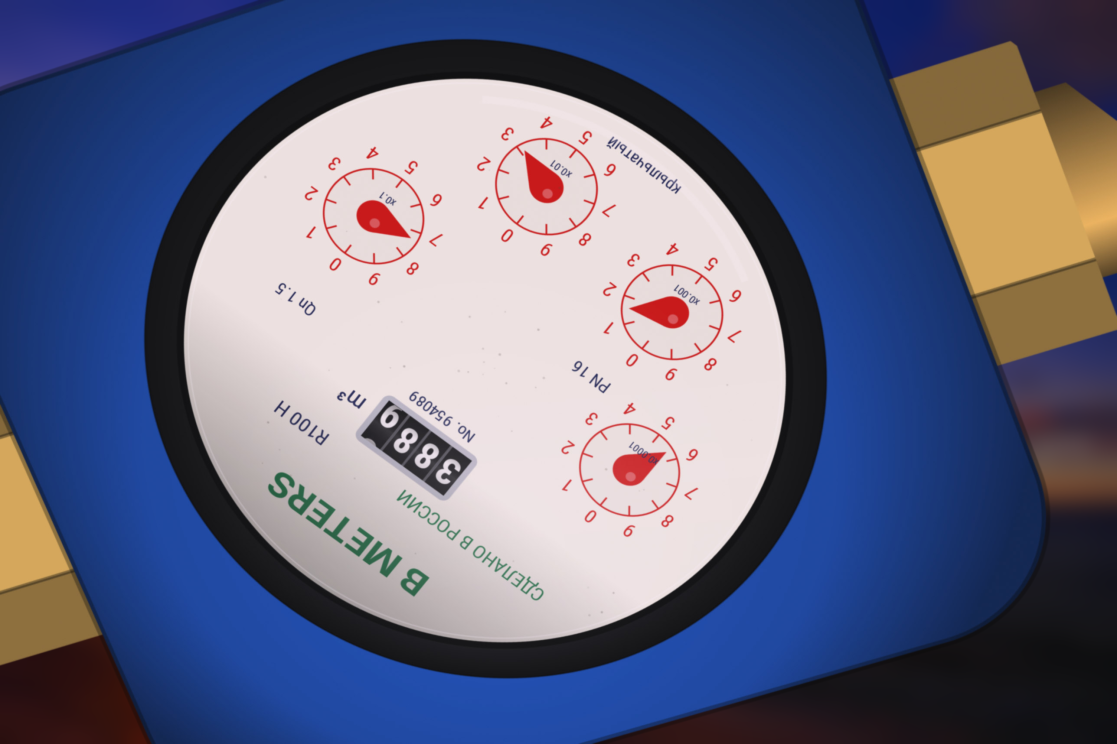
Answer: 3888.7315 (m³)
